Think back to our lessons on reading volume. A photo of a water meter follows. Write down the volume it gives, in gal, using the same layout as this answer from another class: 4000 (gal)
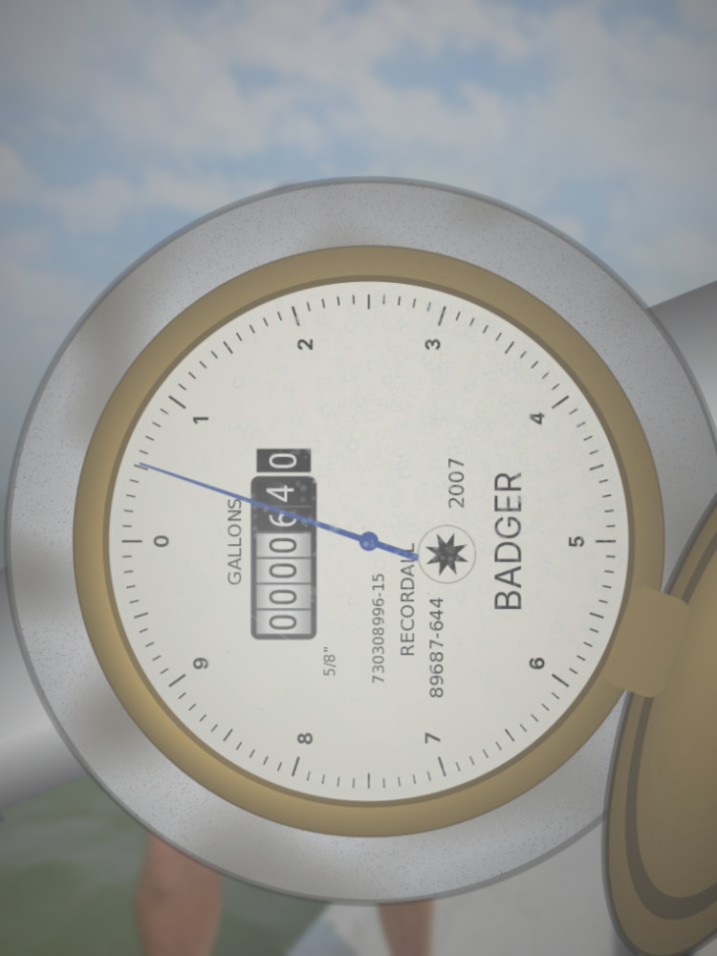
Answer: 640.5 (gal)
